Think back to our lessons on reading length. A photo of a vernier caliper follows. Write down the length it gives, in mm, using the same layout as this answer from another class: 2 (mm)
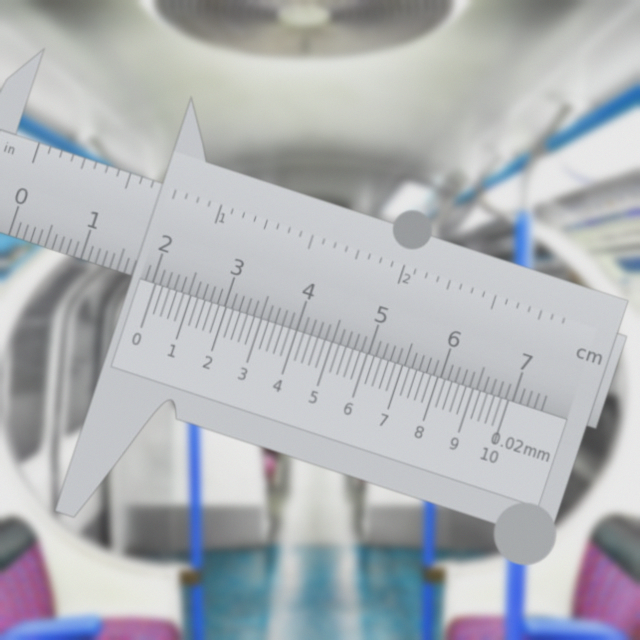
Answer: 20.4 (mm)
